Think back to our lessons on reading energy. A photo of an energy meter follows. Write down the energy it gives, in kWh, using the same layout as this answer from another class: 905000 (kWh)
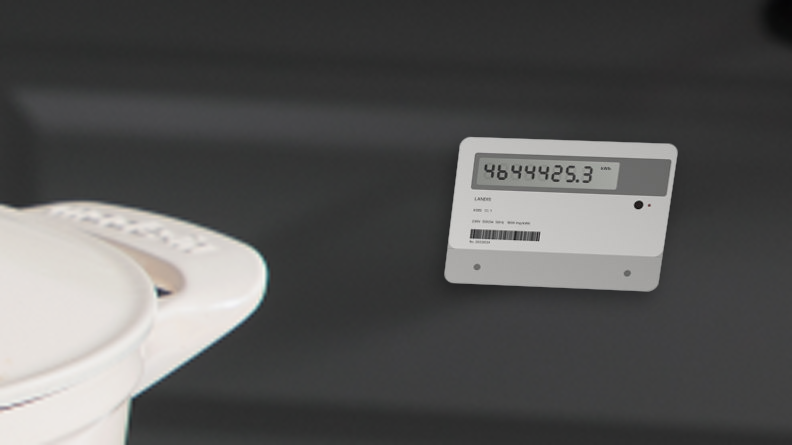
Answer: 4644425.3 (kWh)
